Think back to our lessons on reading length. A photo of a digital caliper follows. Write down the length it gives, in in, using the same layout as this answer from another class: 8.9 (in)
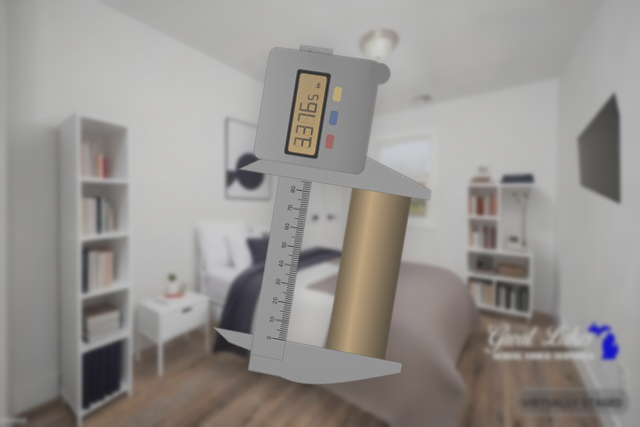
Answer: 3.3765 (in)
